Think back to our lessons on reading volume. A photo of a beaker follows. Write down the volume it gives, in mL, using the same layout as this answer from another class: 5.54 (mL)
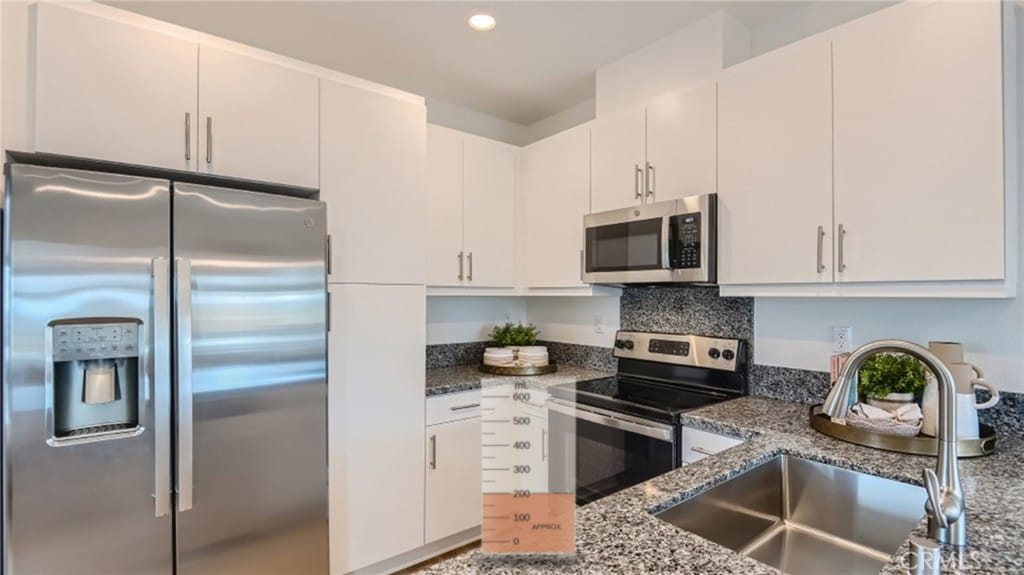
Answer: 200 (mL)
